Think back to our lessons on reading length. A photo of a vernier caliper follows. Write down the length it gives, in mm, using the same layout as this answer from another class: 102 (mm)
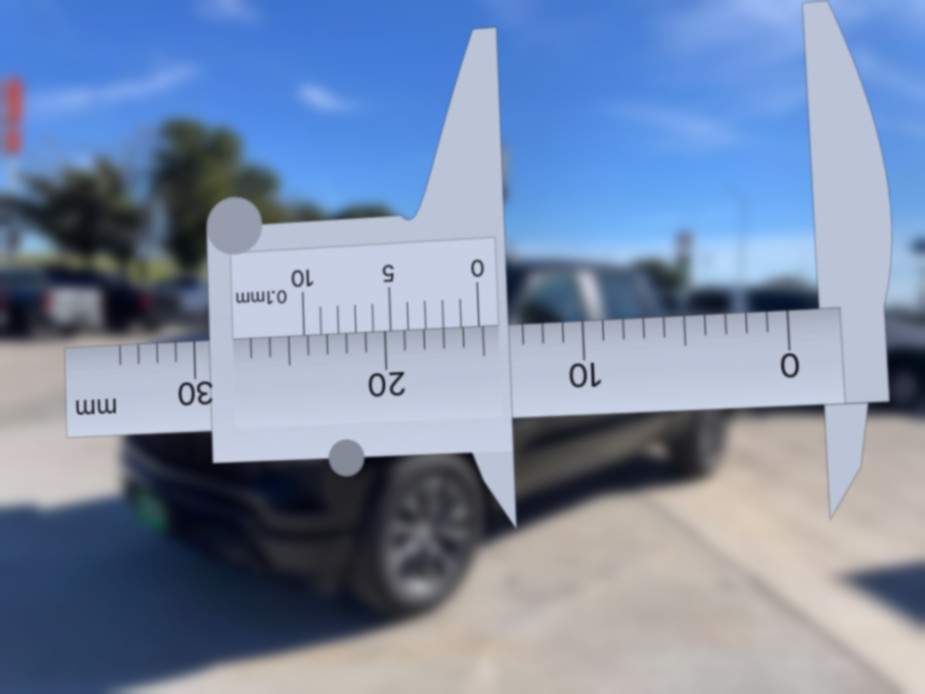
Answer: 15.2 (mm)
